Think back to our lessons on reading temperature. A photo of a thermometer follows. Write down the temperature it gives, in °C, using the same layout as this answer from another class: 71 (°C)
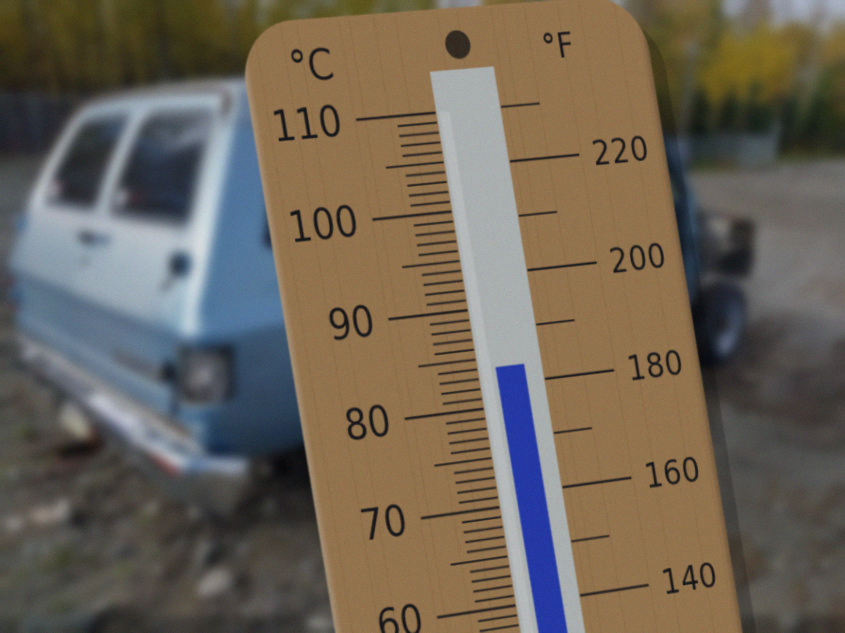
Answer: 84 (°C)
